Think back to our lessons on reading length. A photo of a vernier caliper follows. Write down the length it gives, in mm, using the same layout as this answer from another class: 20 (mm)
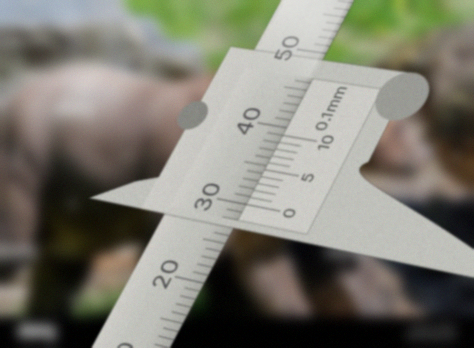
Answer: 30.0 (mm)
